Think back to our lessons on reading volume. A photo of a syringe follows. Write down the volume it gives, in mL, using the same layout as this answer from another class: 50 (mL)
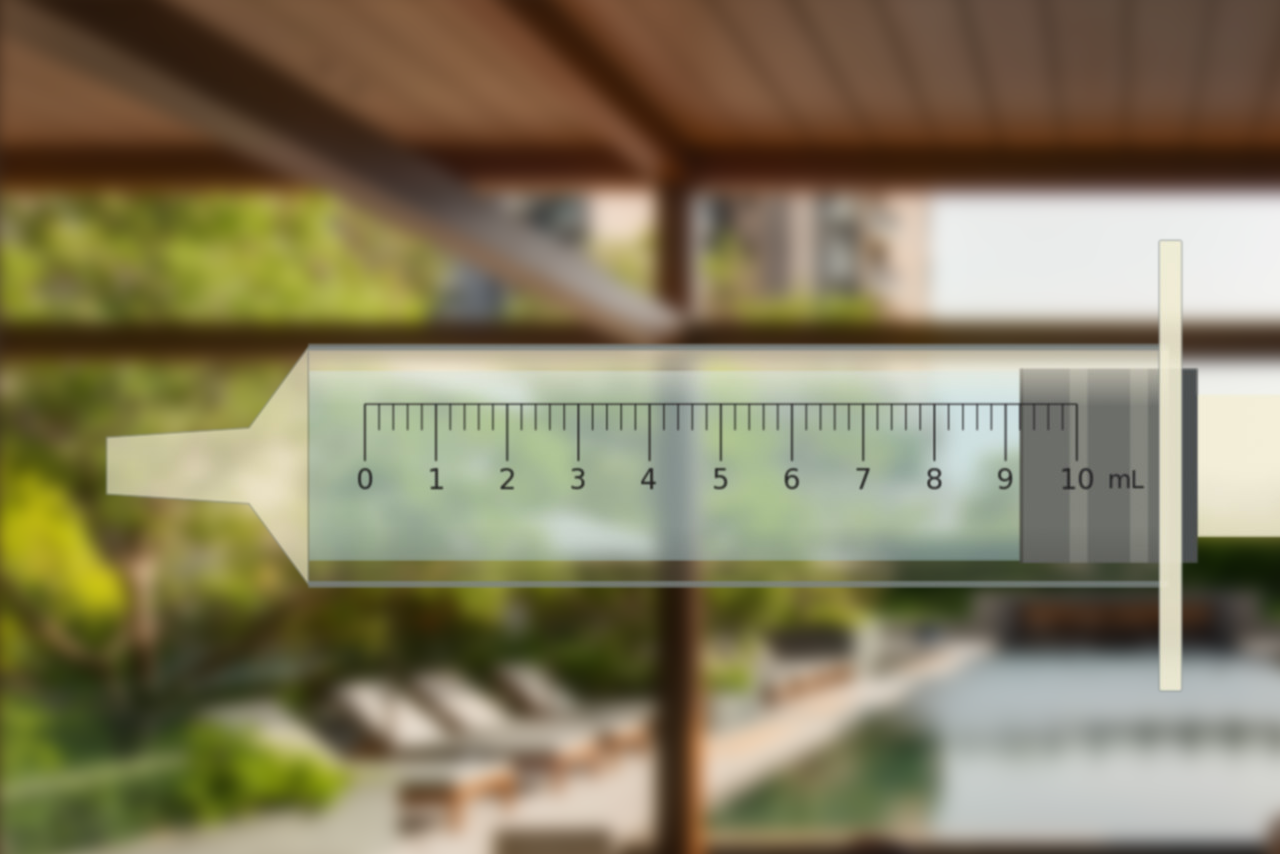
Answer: 9.2 (mL)
